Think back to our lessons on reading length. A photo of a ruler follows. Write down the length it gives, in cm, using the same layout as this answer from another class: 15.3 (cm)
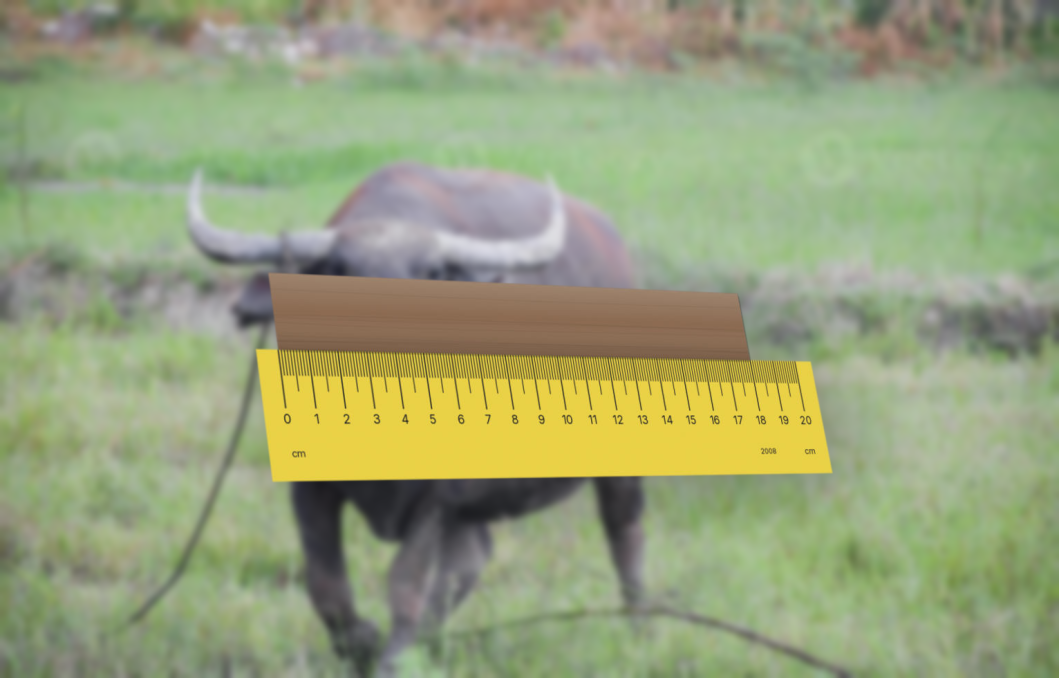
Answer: 18 (cm)
